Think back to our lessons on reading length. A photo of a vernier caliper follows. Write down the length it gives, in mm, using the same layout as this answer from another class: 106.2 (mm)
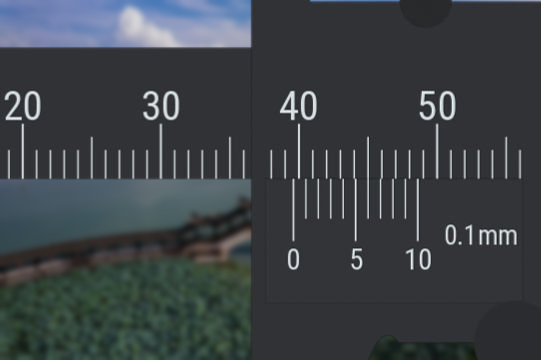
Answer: 39.6 (mm)
